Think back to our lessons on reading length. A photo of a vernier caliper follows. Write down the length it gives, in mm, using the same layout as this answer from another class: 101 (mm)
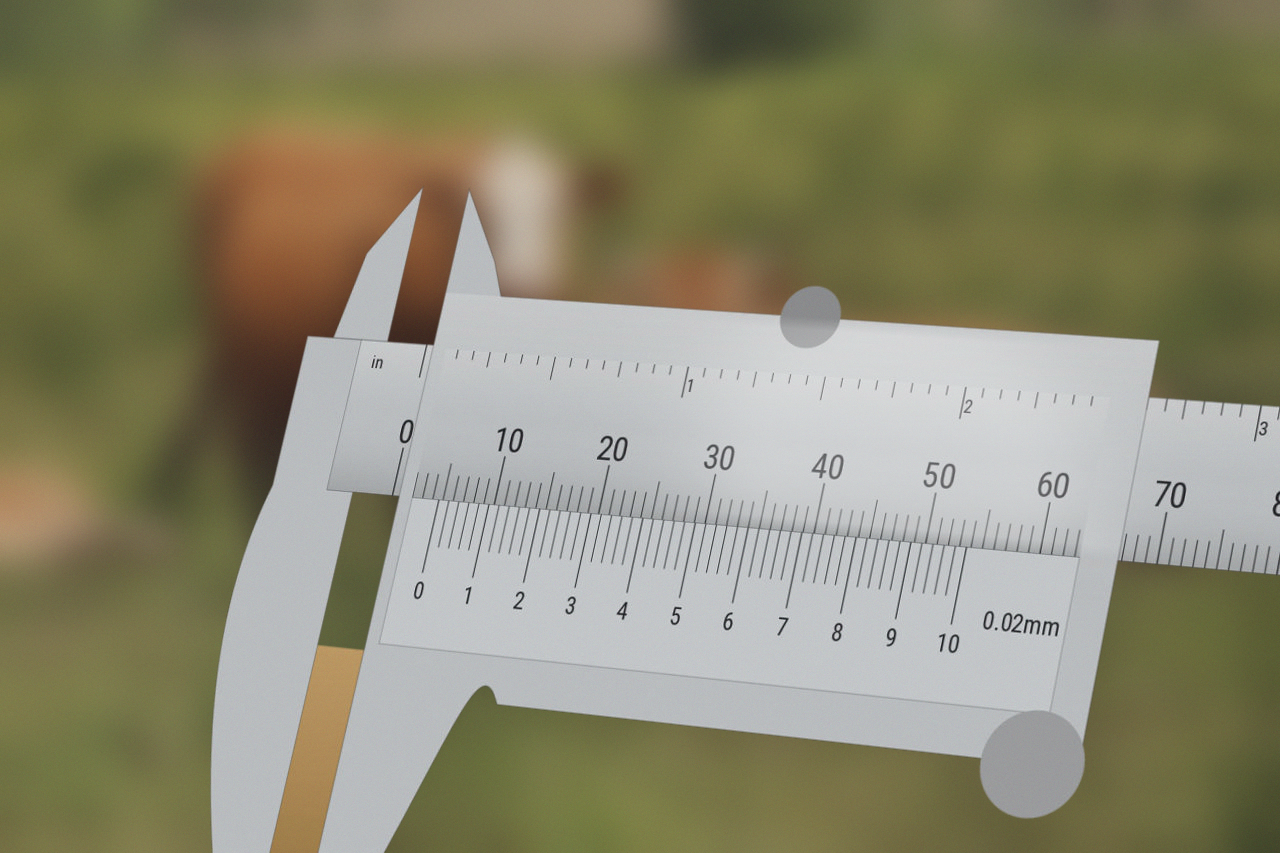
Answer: 4.6 (mm)
